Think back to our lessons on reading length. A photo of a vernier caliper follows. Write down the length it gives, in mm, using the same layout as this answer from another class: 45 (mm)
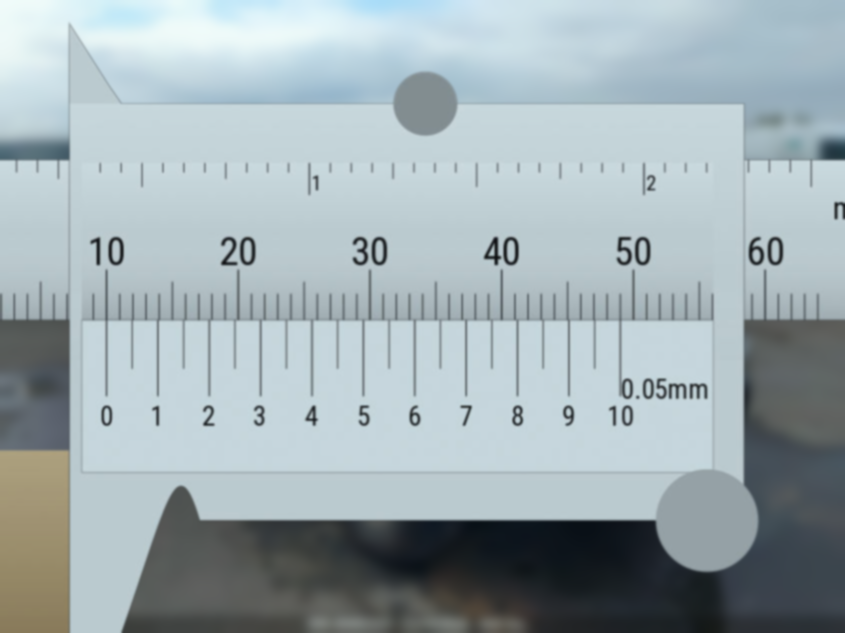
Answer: 10.0 (mm)
